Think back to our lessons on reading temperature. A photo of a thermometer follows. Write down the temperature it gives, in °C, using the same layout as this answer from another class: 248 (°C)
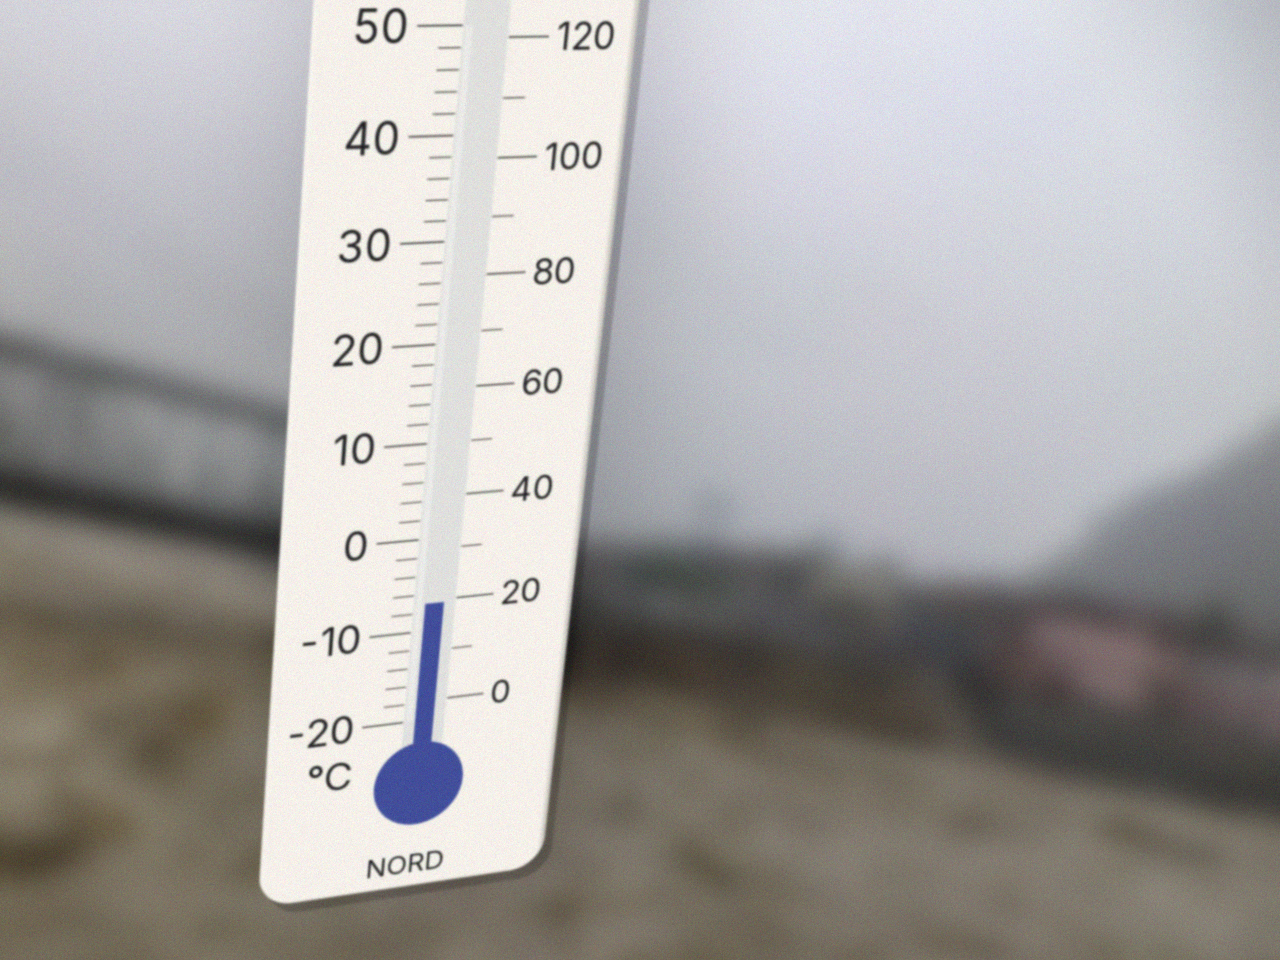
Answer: -7 (°C)
